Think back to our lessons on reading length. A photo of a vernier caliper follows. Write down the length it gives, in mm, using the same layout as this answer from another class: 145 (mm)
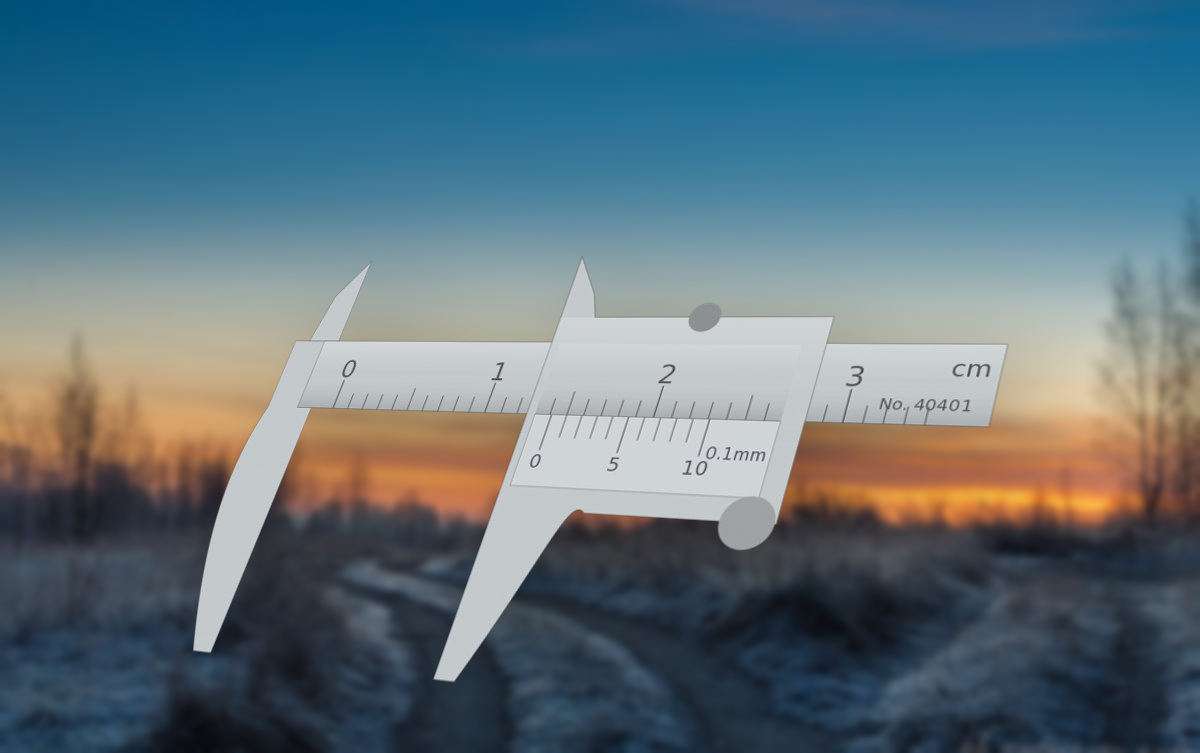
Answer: 14.1 (mm)
